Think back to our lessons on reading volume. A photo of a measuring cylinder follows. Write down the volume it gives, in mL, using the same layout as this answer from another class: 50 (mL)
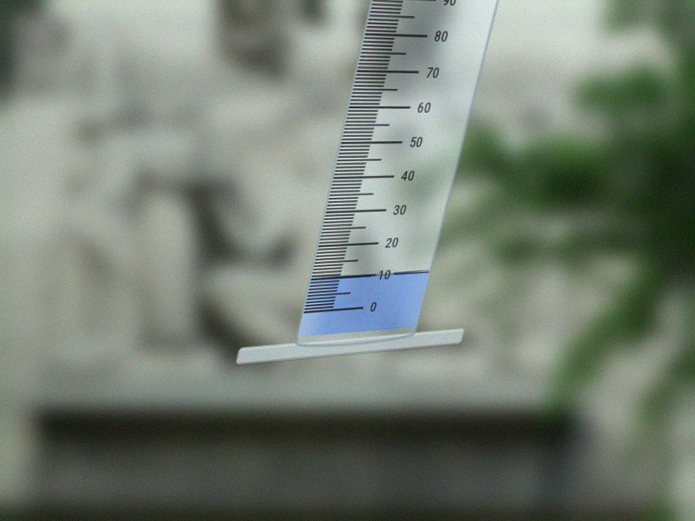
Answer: 10 (mL)
